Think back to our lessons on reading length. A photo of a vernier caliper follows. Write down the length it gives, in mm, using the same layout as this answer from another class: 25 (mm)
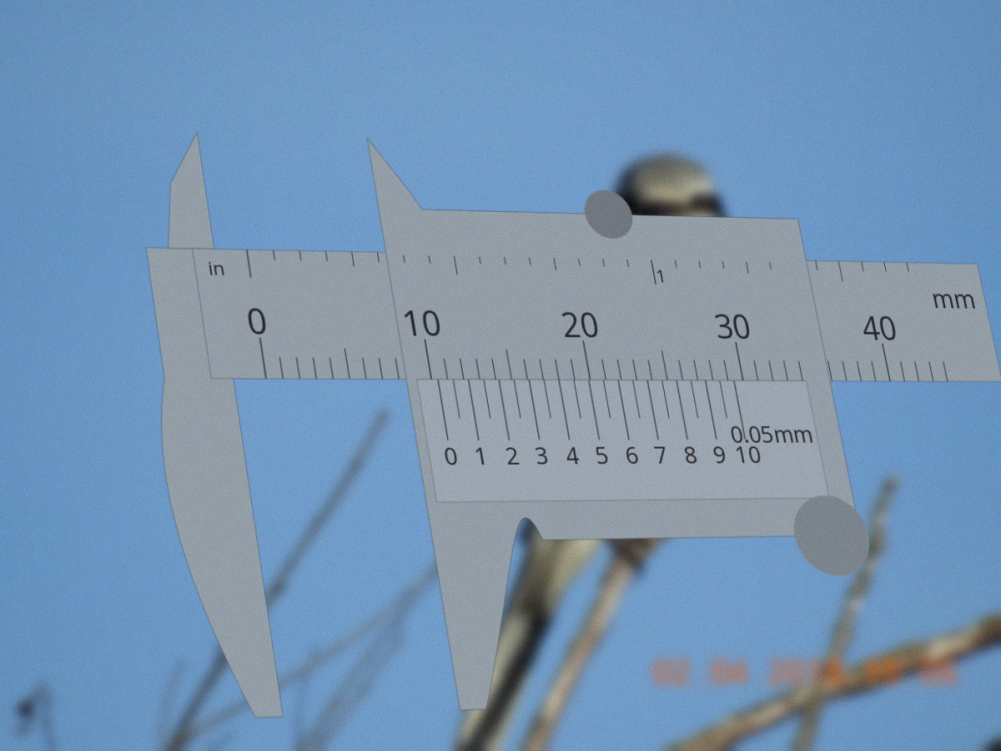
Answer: 10.4 (mm)
